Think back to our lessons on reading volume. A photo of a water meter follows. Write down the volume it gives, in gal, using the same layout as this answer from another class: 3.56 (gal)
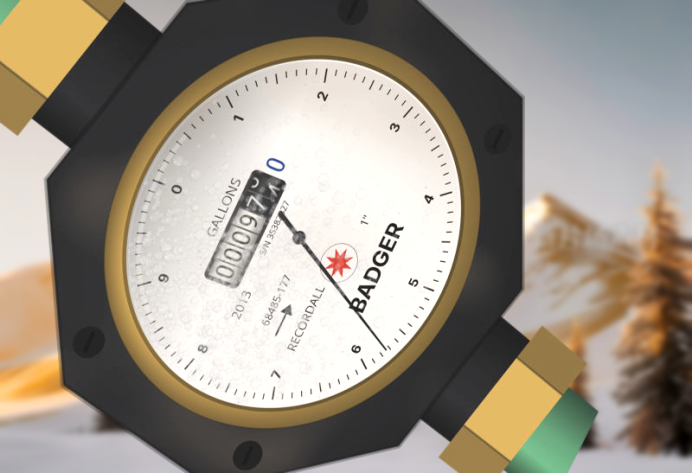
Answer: 9735.7 (gal)
